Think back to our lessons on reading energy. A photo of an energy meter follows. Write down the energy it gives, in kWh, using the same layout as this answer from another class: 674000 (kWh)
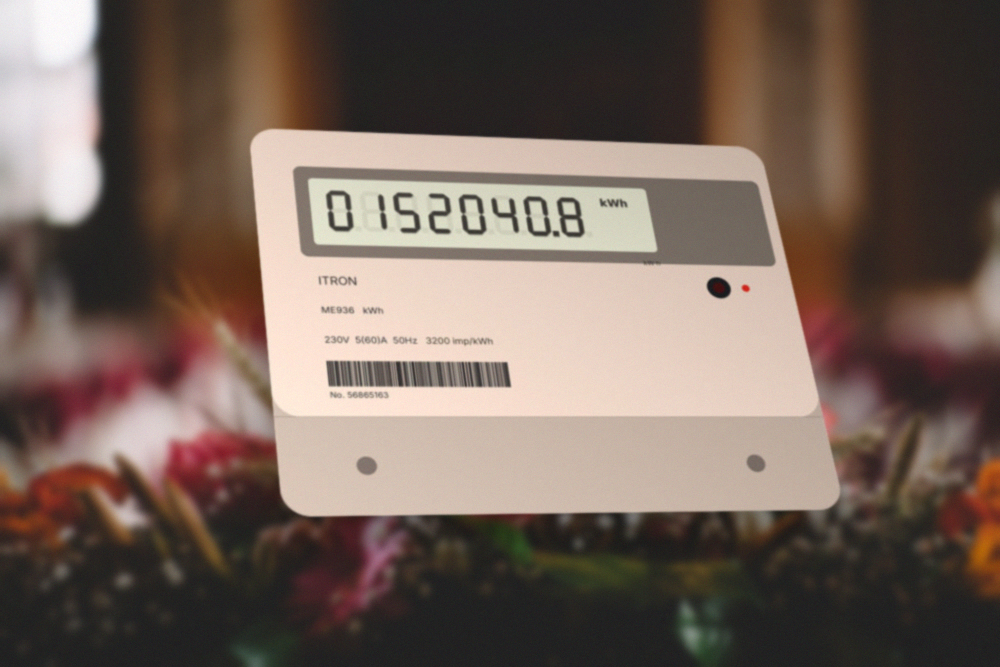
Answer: 152040.8 (kWh)
